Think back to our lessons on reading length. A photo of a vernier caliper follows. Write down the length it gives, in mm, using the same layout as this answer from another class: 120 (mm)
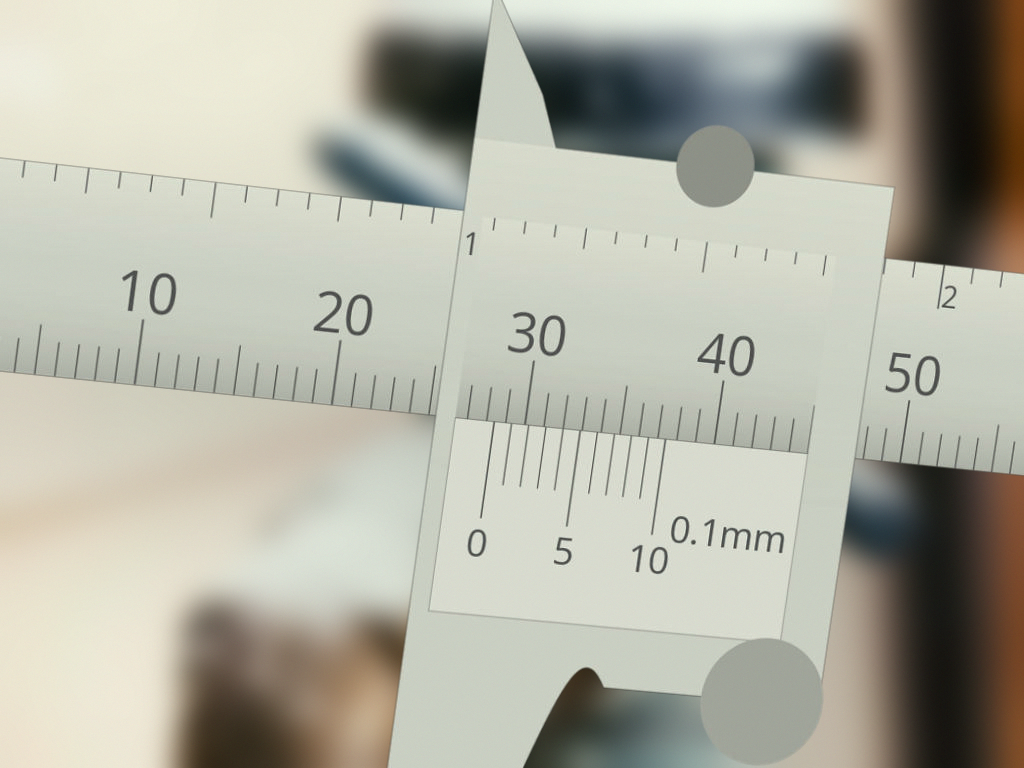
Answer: 28.4 (mm)
